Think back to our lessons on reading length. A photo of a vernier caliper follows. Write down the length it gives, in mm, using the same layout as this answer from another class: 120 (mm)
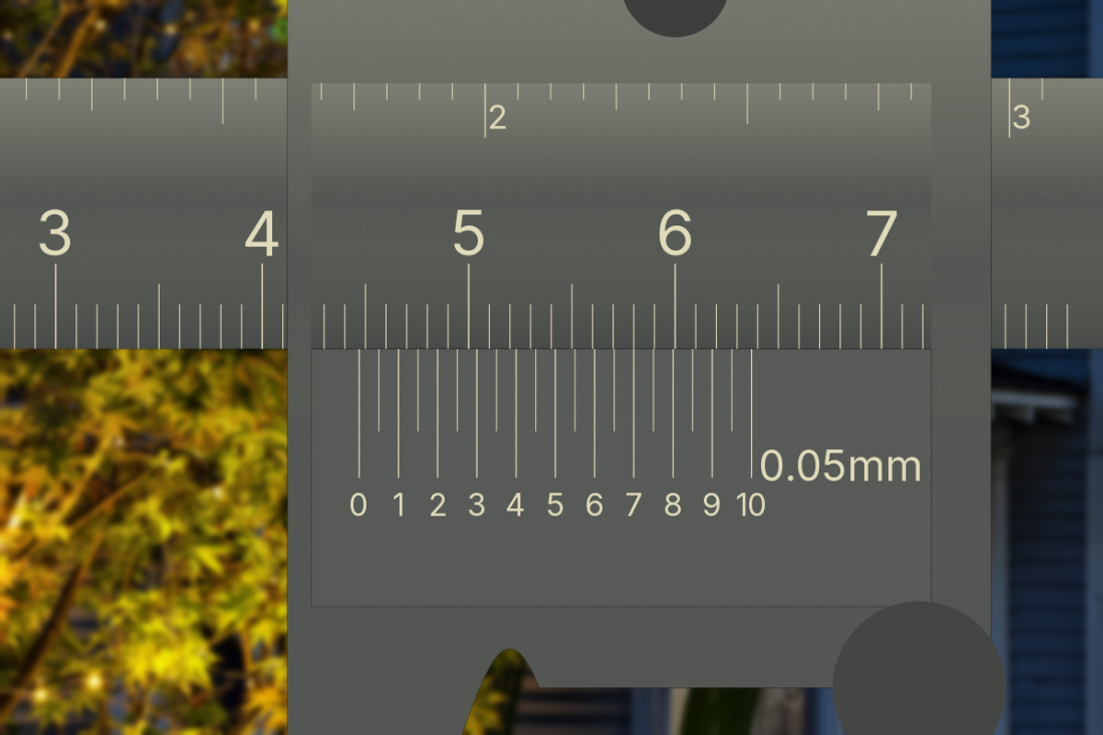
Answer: 44.7 (mm)
